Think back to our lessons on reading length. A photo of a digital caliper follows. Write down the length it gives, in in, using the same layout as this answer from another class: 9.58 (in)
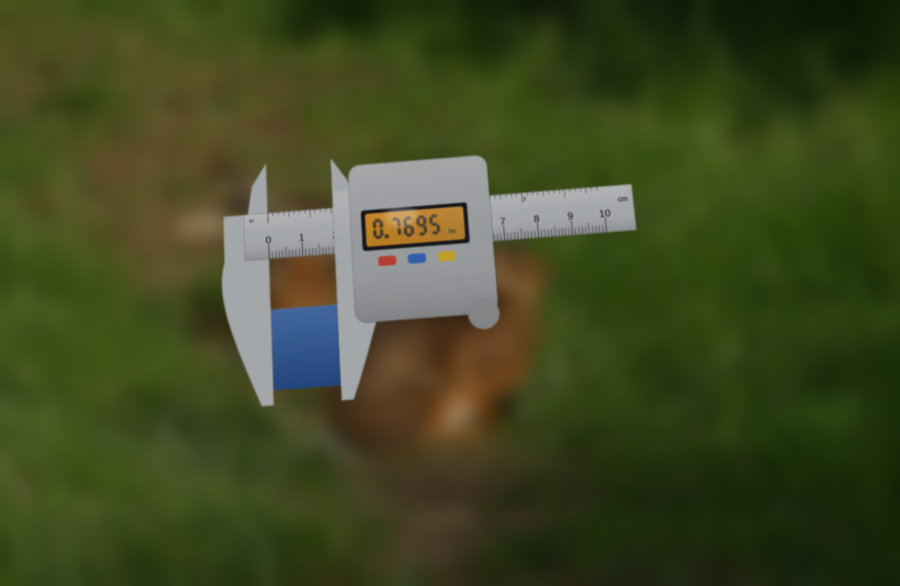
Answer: 0.7695 (in)
